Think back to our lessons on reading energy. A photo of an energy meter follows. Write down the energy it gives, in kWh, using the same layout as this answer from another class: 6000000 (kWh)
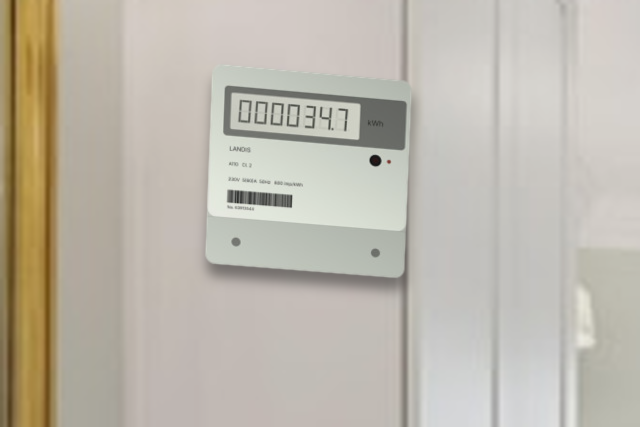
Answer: 34.7 (kWh)
